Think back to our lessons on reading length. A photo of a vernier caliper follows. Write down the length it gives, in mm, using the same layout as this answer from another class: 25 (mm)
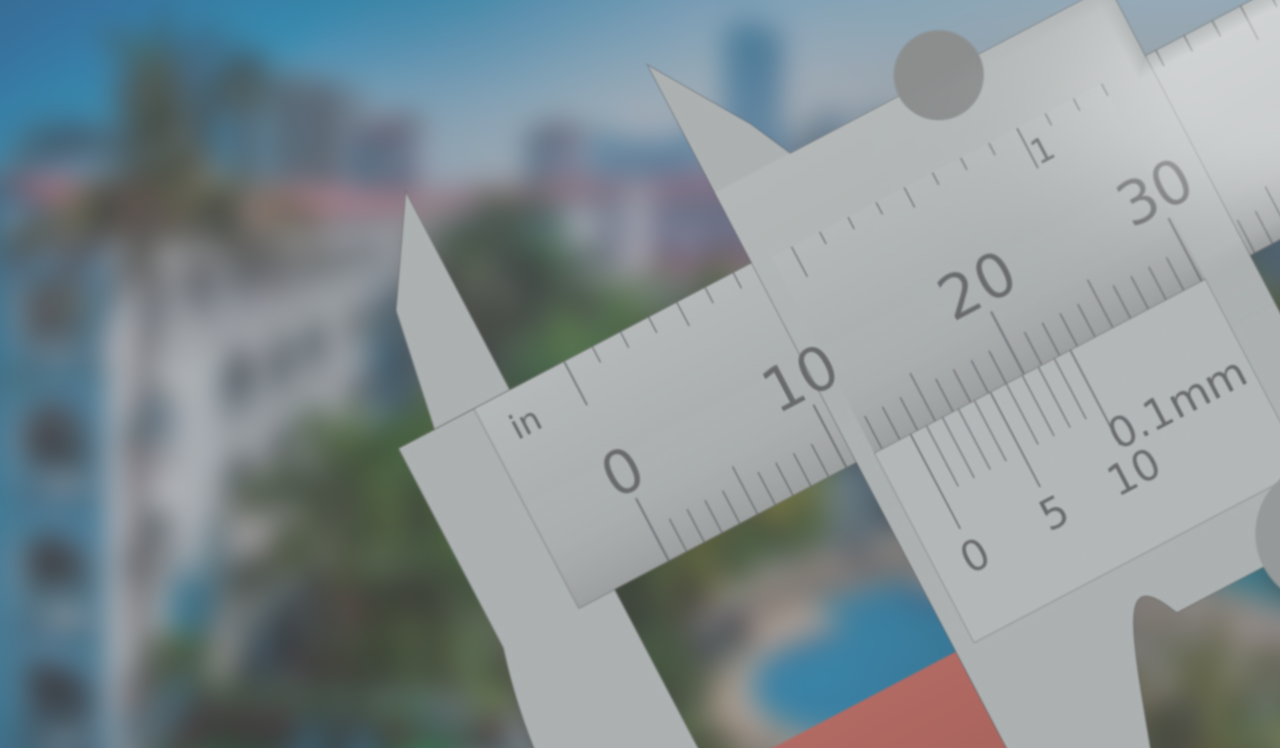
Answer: 13.6 (mm)
